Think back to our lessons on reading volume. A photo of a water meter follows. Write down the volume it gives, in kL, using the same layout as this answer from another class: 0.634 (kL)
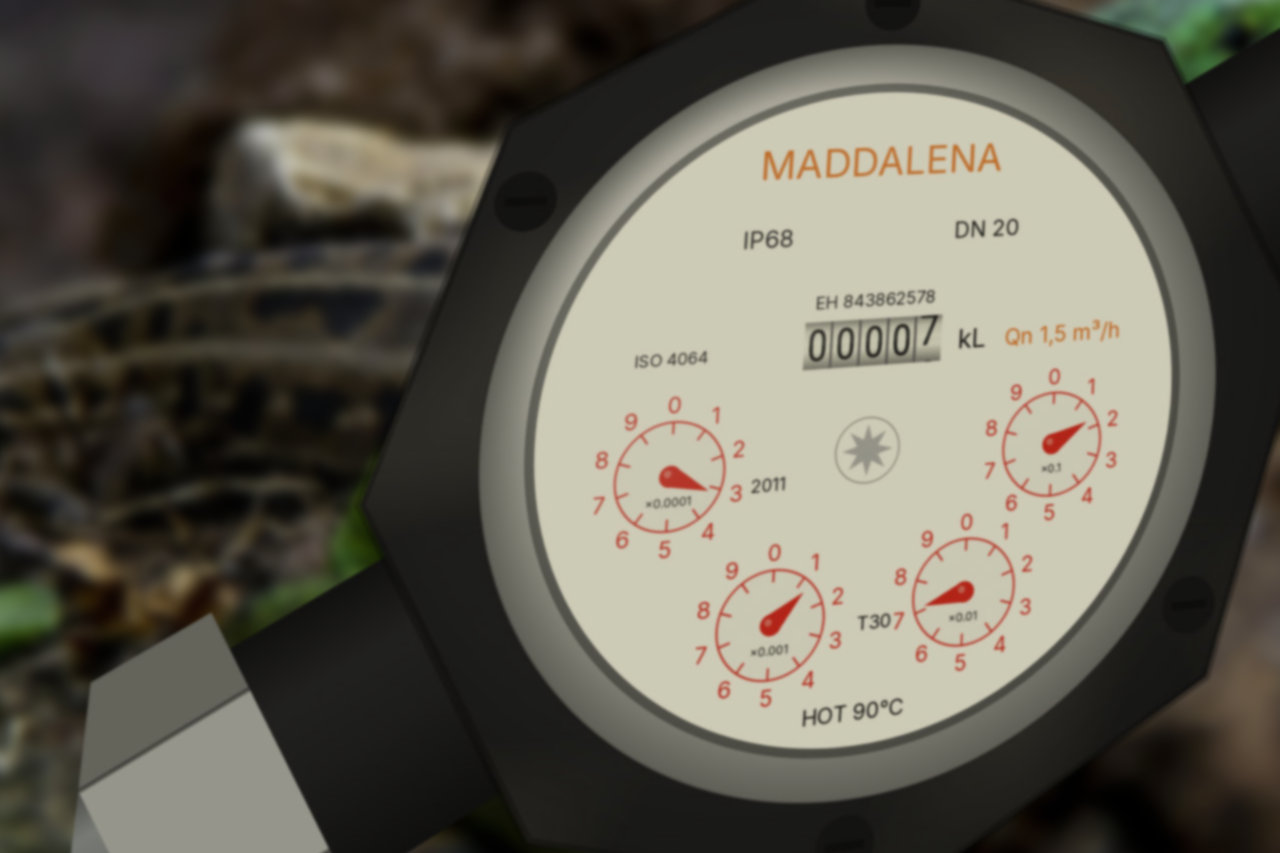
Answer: 7.1713 (kL)
